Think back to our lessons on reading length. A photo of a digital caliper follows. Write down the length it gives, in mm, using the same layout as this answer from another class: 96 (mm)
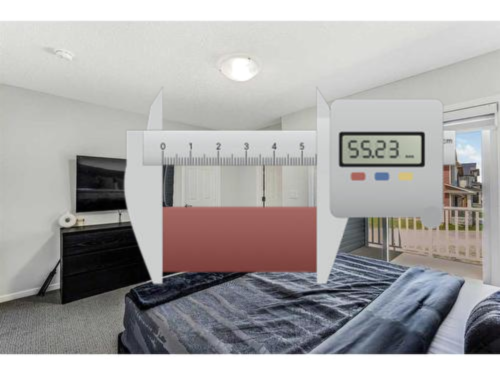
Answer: 55.23 (mm)
